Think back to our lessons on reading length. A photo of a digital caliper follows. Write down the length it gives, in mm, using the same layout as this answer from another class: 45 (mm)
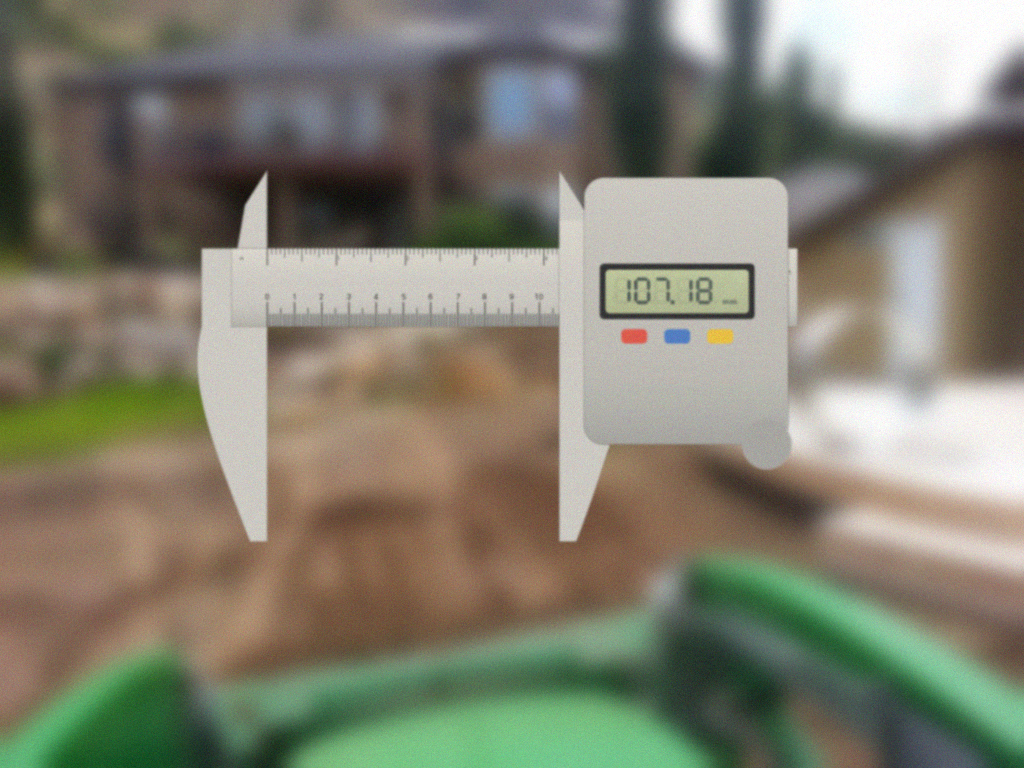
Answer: 107.18 (mm)
